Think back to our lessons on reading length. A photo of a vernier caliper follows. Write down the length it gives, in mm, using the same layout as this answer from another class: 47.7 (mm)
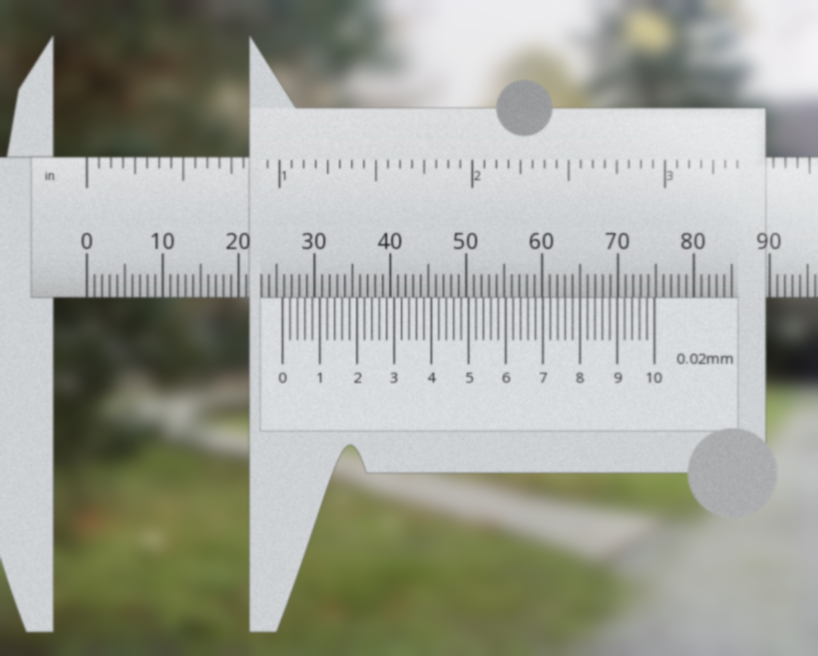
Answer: 25.8 (mm)
